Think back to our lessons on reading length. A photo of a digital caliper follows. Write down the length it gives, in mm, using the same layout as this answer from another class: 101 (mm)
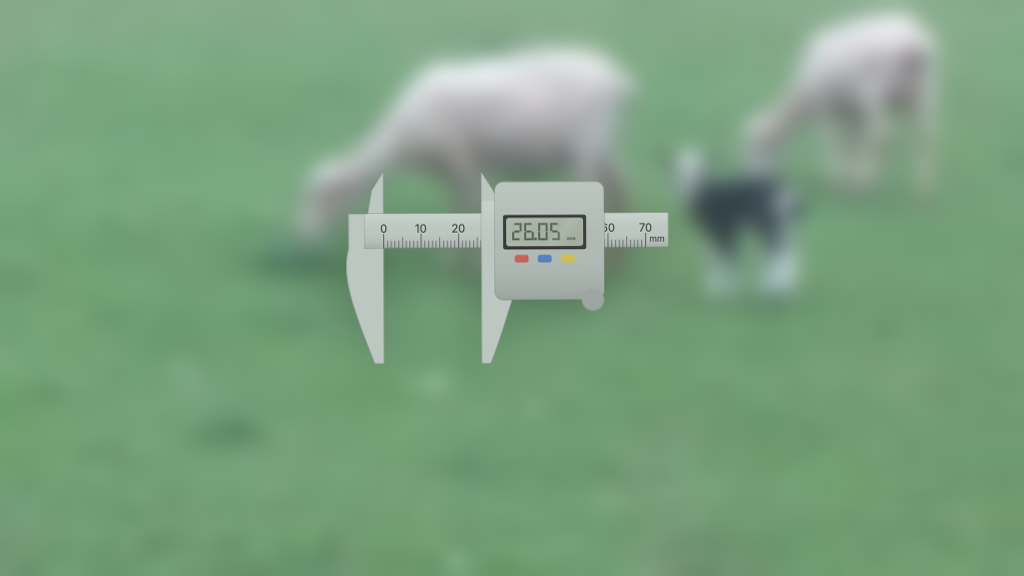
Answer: 26.05 (mm)
